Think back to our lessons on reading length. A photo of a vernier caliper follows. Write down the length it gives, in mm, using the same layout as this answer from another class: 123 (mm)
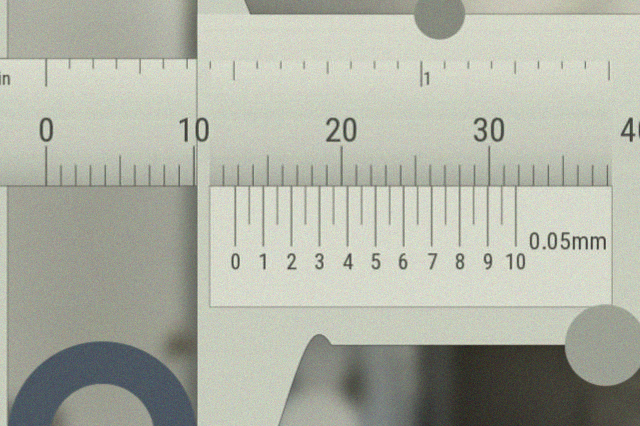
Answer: 12.8 (mm)
